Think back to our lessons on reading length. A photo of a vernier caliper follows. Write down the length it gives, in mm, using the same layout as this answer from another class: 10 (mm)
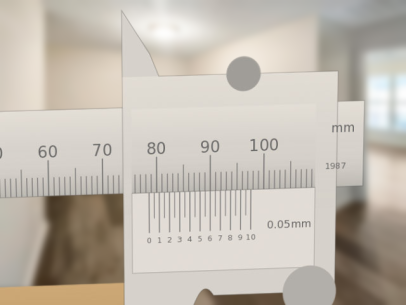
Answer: 78.6 (mm)
